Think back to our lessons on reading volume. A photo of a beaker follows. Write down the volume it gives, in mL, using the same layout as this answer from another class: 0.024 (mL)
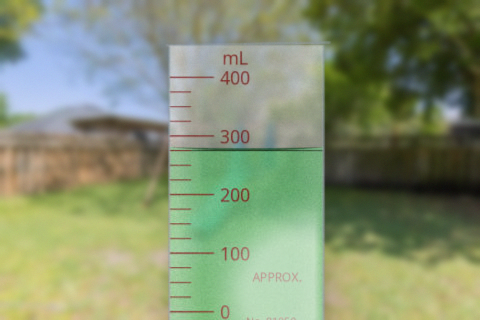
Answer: 275 (mL)
